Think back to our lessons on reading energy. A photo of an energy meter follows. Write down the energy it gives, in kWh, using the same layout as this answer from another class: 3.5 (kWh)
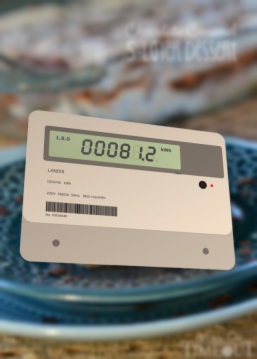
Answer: 81.2 (kWh)
